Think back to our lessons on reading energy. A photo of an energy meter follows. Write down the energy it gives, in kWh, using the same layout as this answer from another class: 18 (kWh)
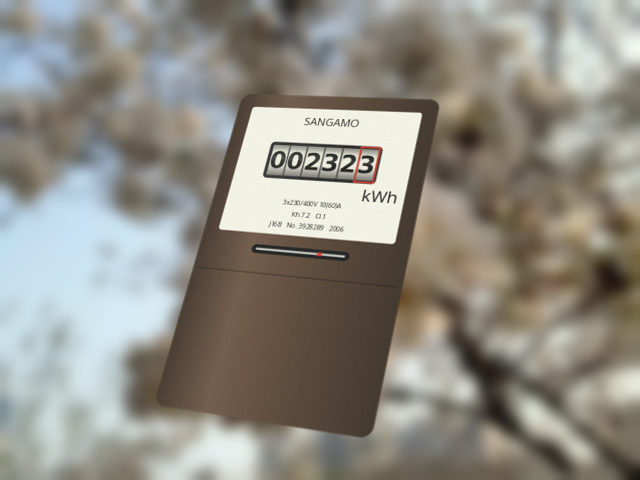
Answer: 232.3 (kWh)
